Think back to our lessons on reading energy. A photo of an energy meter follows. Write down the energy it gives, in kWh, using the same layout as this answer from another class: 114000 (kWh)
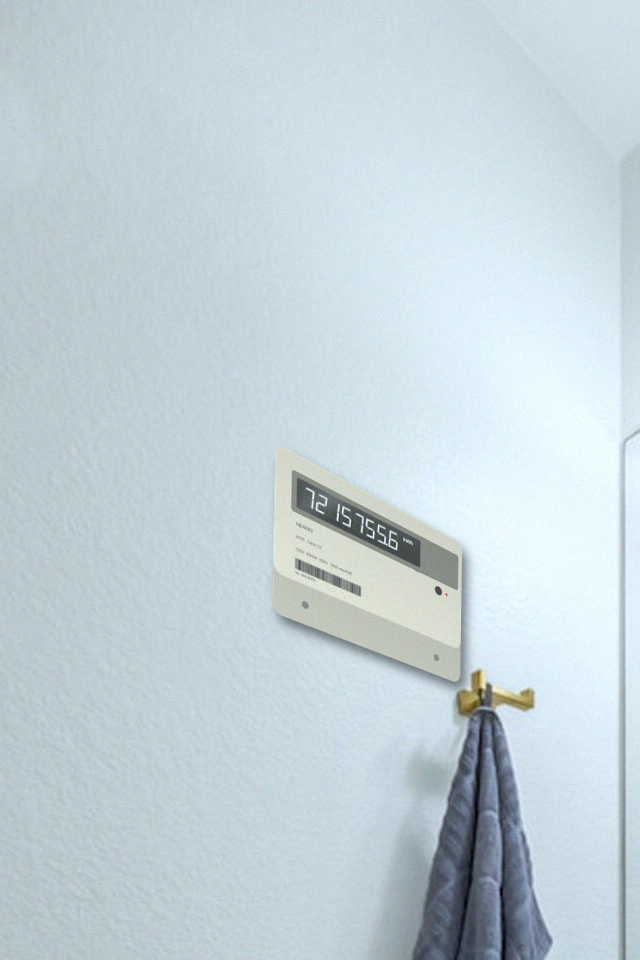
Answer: 7215755.6 (kWh)
